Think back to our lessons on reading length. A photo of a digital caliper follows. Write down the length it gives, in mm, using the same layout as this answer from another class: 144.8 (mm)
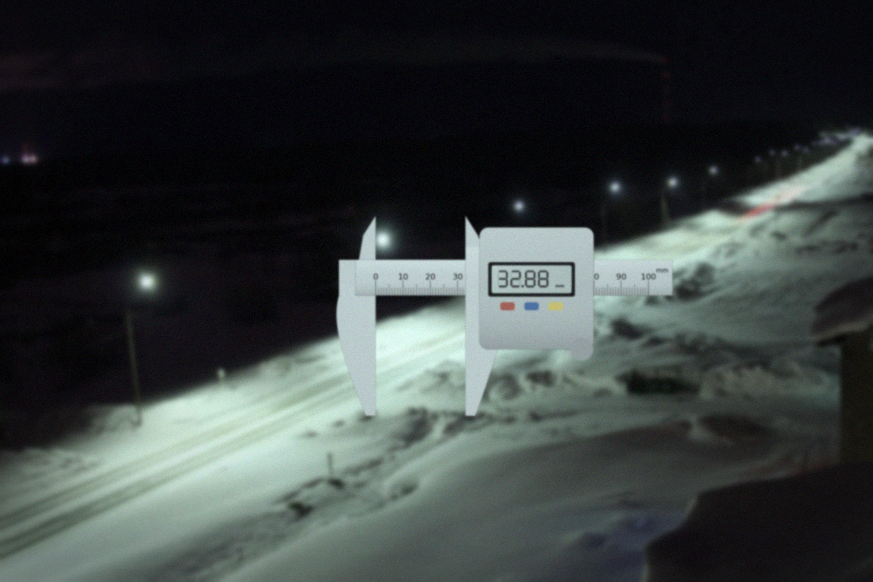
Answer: 32.88 (mm)
